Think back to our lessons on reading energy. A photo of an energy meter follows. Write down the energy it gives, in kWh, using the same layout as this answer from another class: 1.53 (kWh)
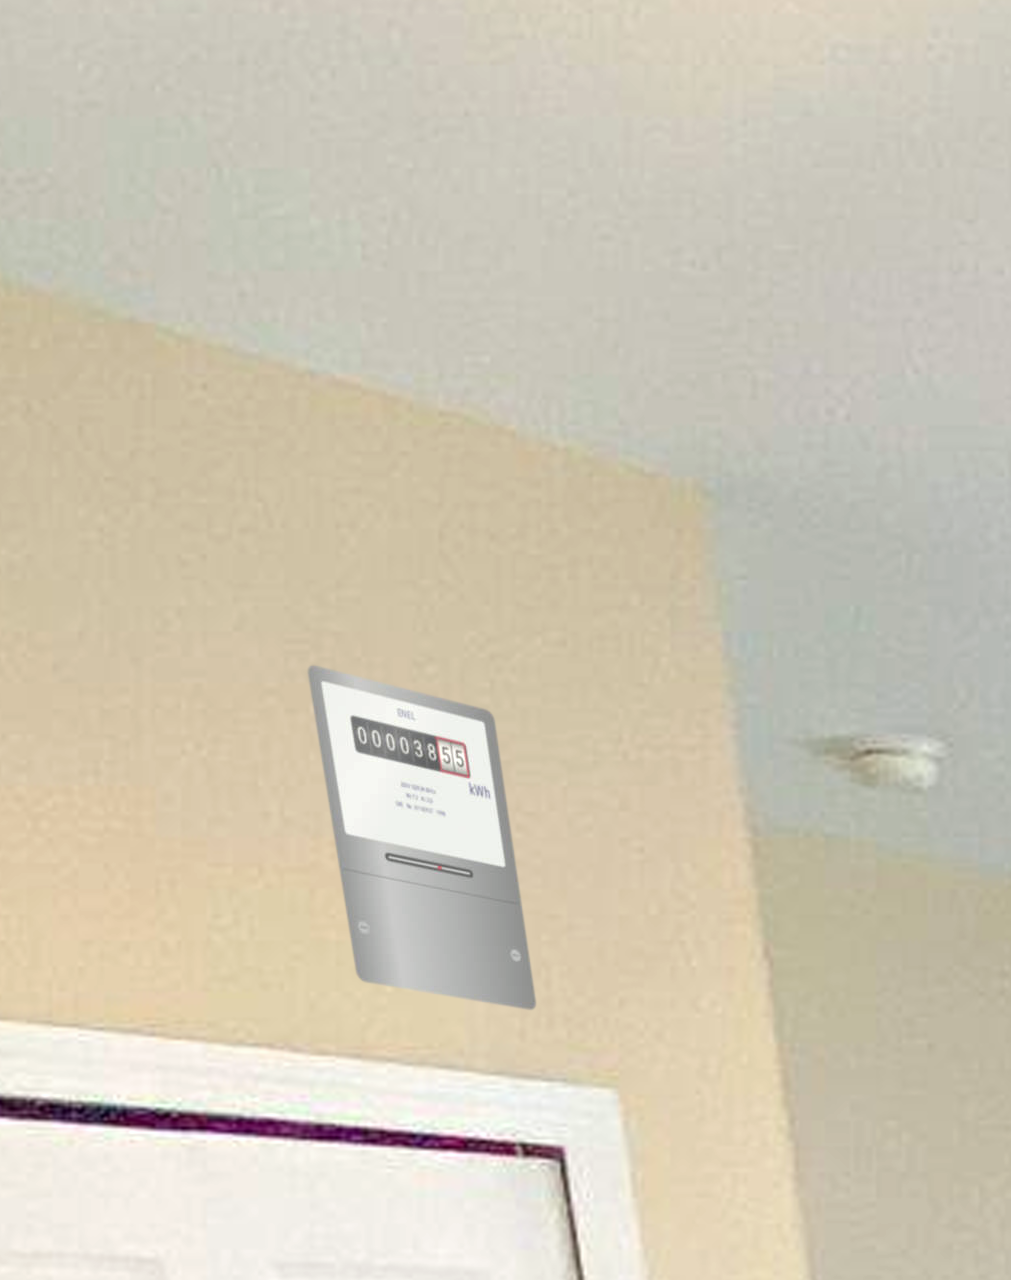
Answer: 38.55 (kWh)
